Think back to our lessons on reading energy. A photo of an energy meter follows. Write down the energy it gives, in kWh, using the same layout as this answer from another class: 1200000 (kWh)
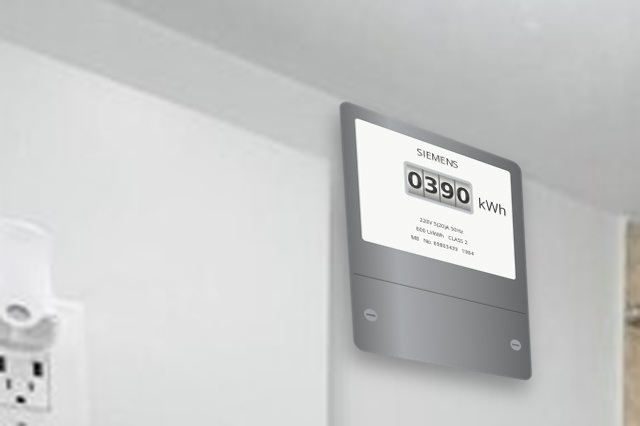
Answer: 390 (kWh)
